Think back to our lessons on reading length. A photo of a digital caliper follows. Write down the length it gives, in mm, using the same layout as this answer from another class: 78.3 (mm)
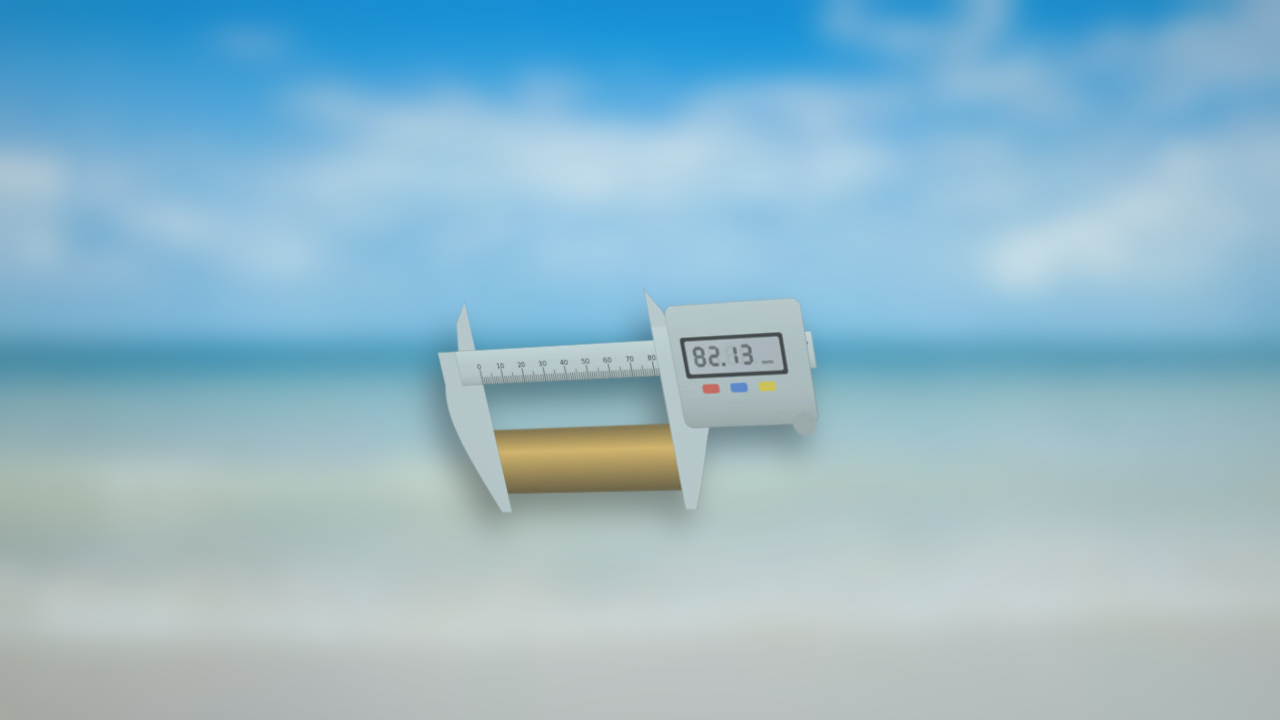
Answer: 82.13 (mm)
